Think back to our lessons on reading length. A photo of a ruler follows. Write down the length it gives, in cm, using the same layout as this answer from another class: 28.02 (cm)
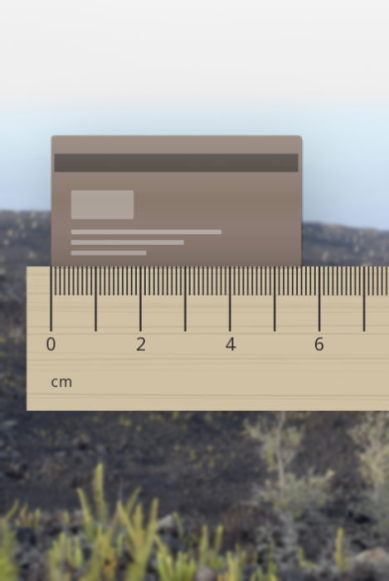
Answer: 5.6 (cm)
